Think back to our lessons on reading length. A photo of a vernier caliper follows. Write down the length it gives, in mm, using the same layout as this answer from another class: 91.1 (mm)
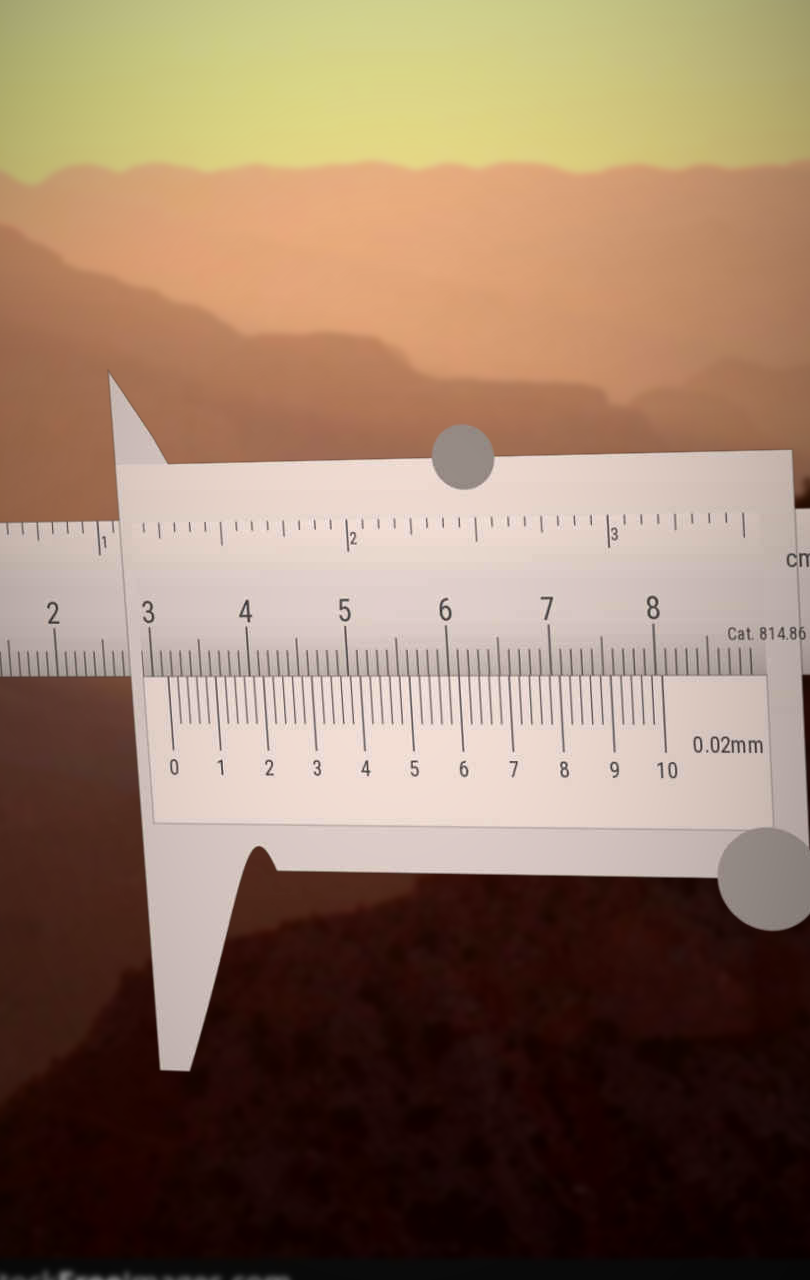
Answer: 31.6 (mm)
